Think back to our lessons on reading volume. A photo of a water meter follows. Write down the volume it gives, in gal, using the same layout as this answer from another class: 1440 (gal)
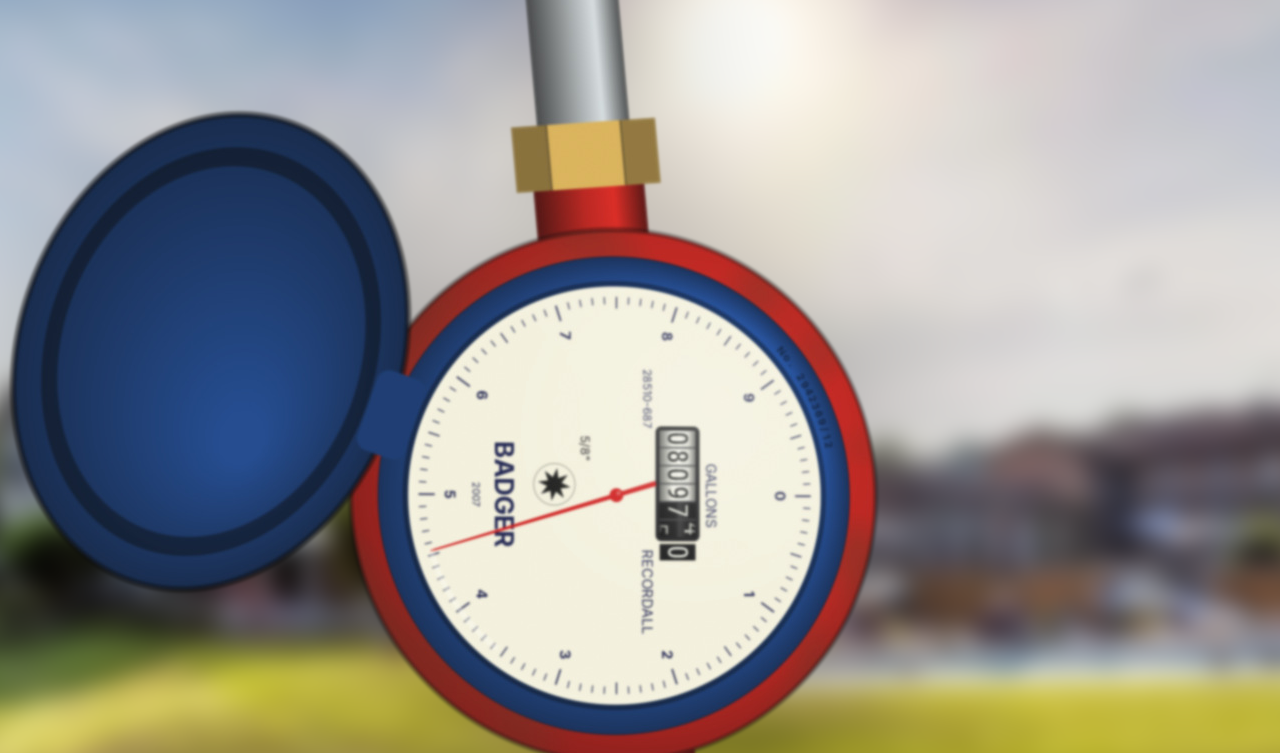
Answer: 809744.5 (gal)
